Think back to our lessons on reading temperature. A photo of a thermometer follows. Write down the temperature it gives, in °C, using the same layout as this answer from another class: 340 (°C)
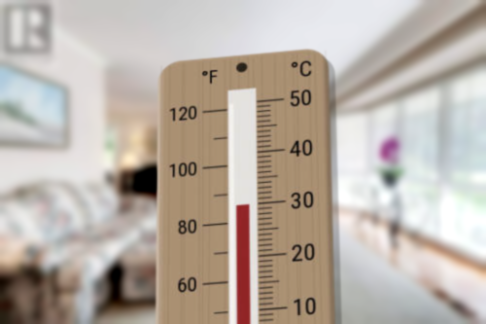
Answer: 30 (°C)
